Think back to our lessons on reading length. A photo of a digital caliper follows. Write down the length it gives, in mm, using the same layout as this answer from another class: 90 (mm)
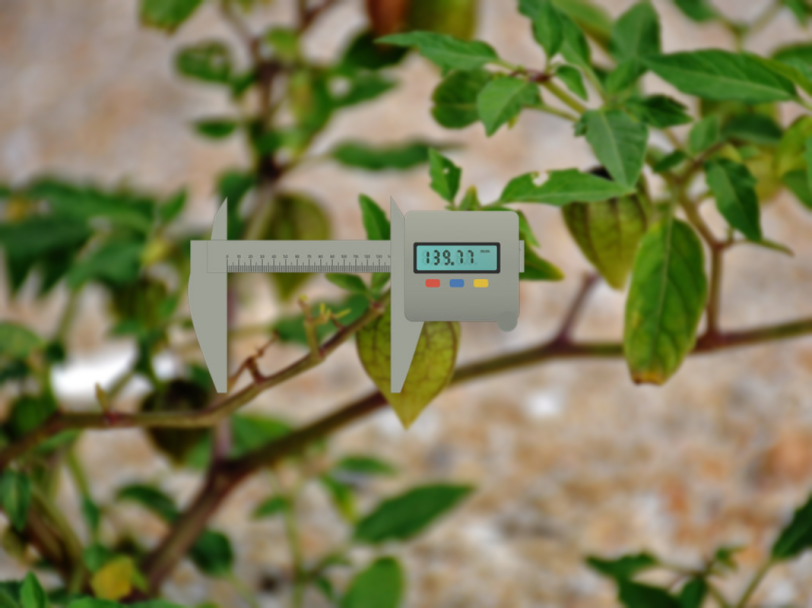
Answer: 139.77 (mm)
